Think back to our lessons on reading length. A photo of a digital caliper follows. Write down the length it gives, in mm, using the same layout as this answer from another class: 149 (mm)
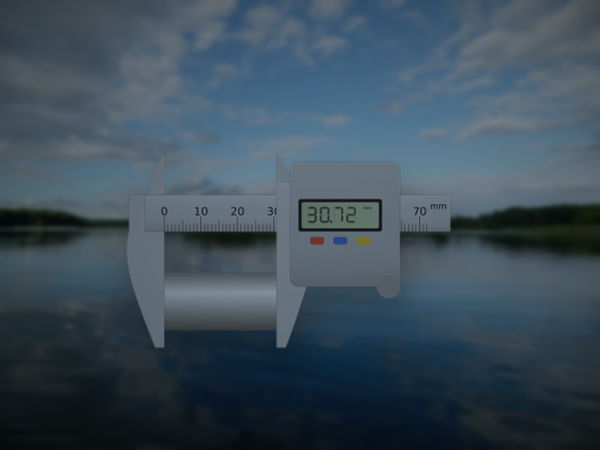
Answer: 30.72 (mm)
